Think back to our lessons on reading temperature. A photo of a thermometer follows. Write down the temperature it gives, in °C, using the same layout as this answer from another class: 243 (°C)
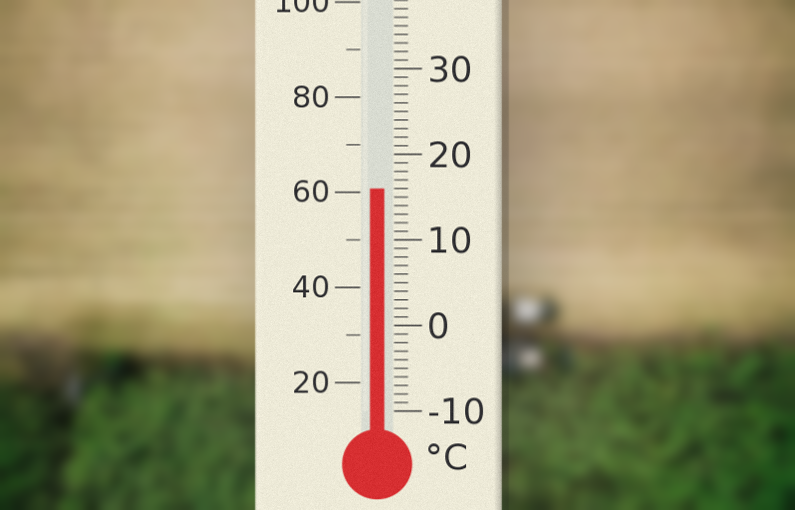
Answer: 16 (°C)
